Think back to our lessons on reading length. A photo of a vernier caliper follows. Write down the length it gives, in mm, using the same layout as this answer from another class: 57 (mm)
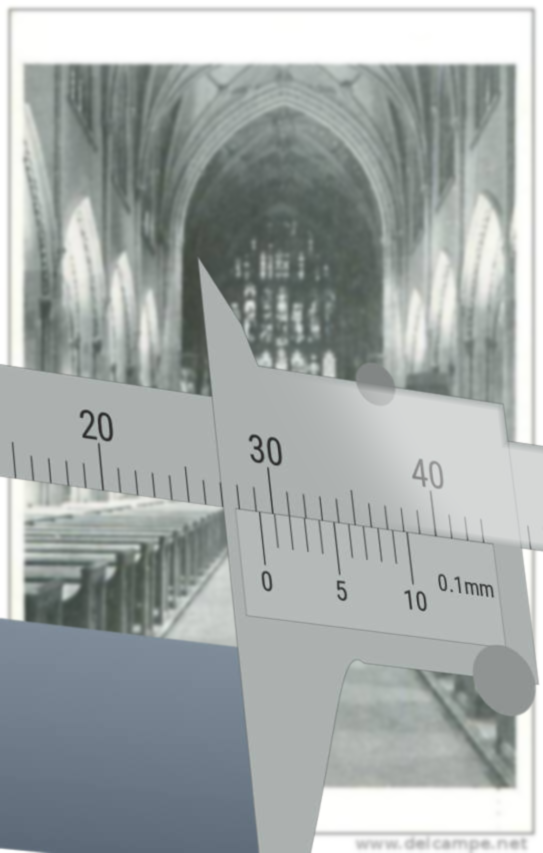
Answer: 29.2 (mm)
